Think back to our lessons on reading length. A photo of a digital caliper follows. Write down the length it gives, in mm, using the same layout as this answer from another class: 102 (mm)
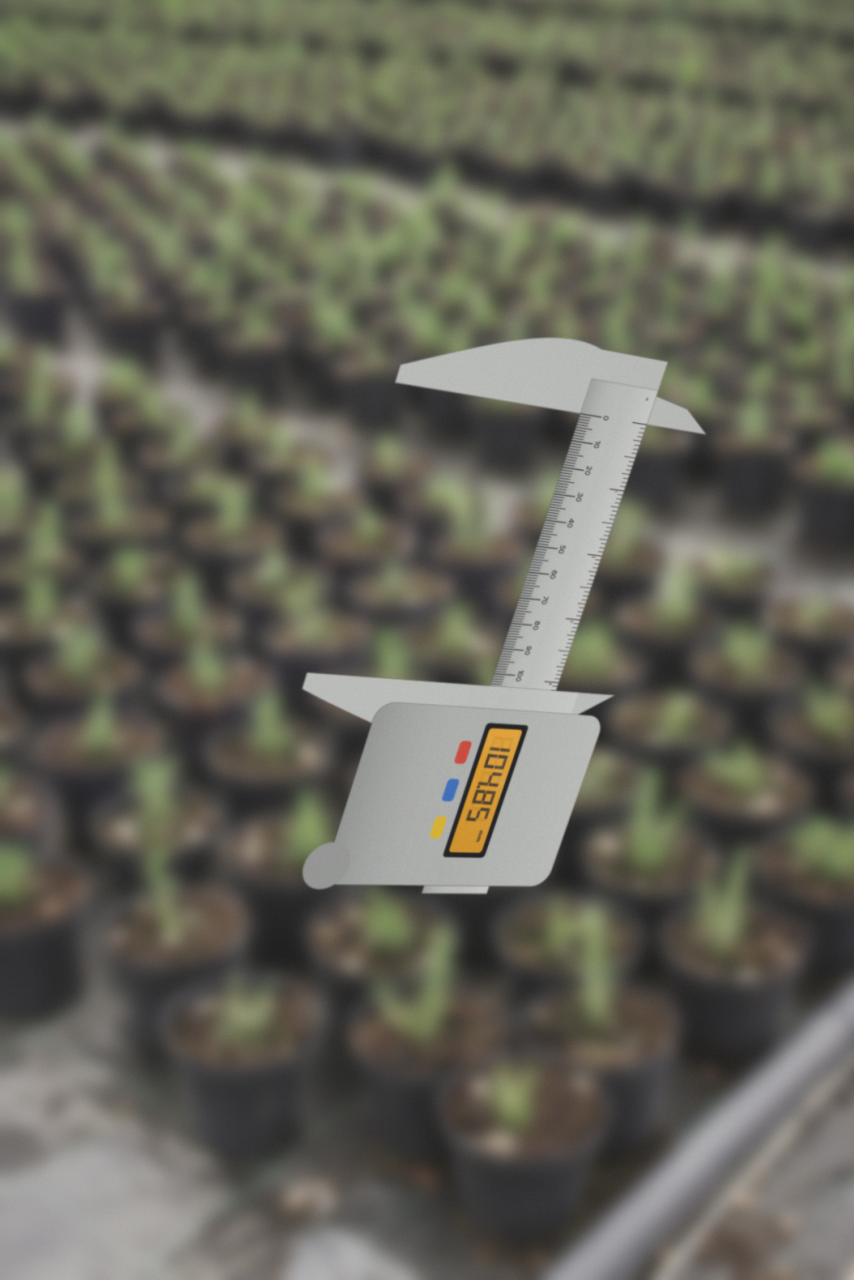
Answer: 104.85 (mm)
